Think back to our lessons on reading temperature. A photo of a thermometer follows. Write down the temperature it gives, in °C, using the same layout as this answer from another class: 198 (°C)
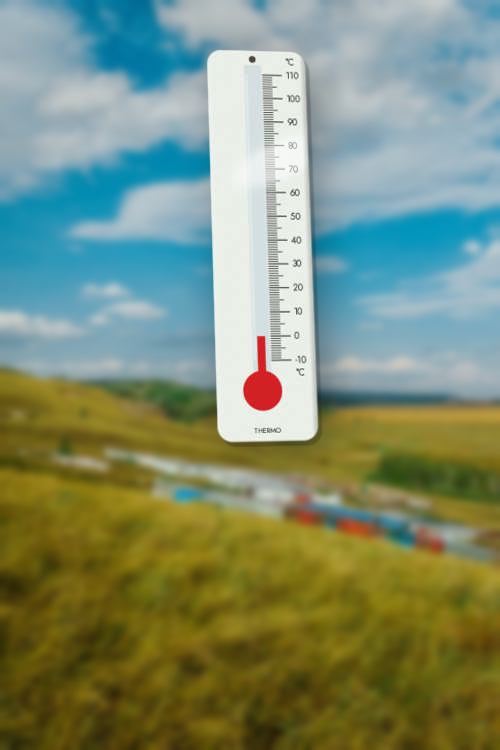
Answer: 0 (°C)
